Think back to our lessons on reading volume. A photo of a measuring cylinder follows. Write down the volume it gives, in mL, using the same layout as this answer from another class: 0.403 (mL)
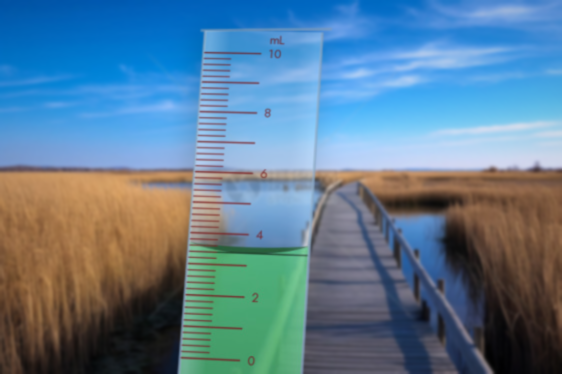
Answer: 3.4 (mL)
